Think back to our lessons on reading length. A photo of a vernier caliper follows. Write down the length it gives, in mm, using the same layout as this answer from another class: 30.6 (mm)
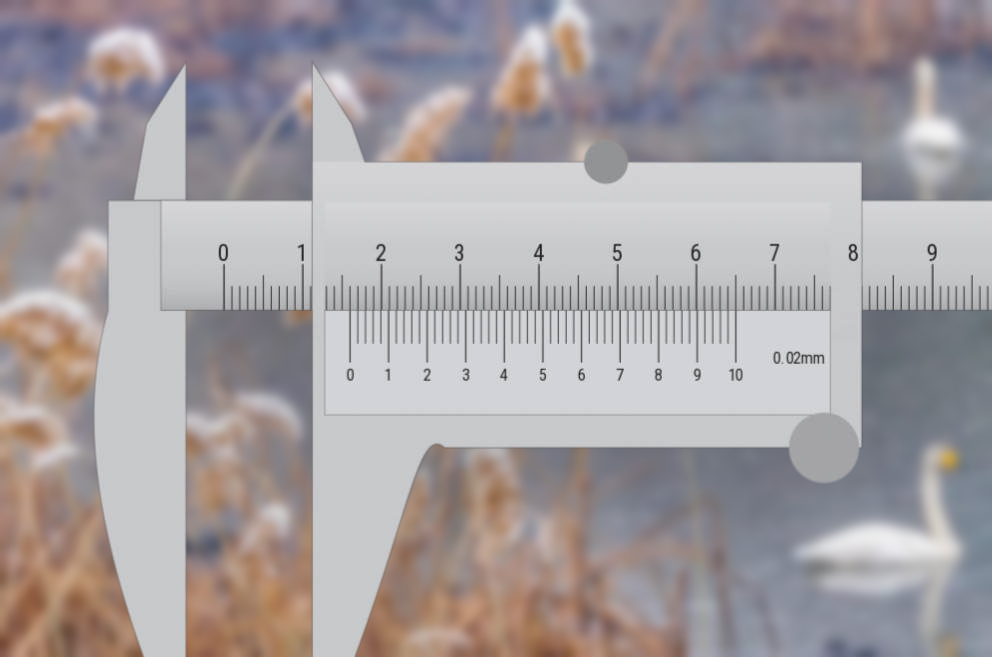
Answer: 16.0 (mm)
